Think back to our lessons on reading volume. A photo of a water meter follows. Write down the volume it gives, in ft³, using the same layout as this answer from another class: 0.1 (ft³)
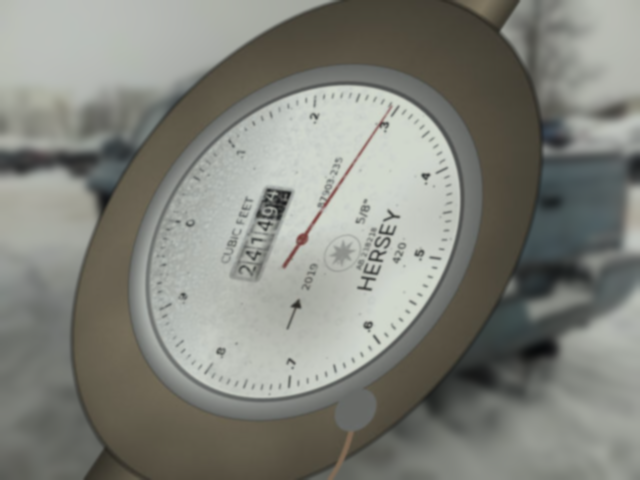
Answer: 241494.29 (ft³)
